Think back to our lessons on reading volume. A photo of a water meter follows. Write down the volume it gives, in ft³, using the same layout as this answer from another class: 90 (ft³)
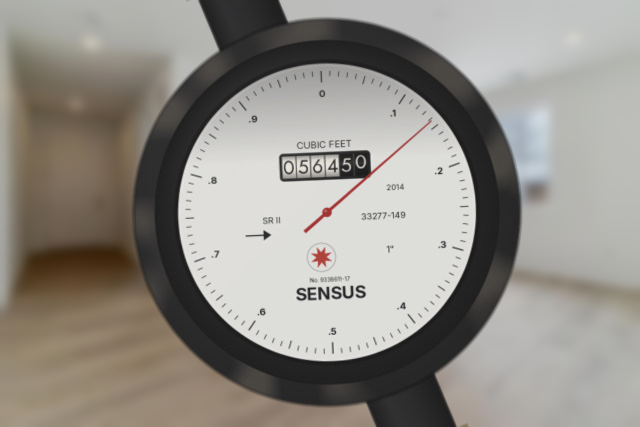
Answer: 56450.14 (ft³)
